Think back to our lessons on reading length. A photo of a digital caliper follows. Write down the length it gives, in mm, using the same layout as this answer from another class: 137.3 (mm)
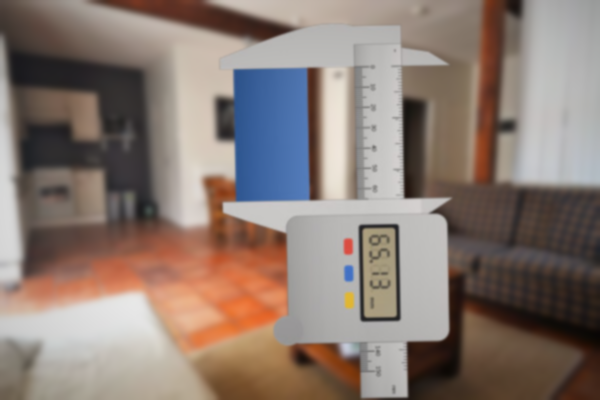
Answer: 65.13 (mm)
